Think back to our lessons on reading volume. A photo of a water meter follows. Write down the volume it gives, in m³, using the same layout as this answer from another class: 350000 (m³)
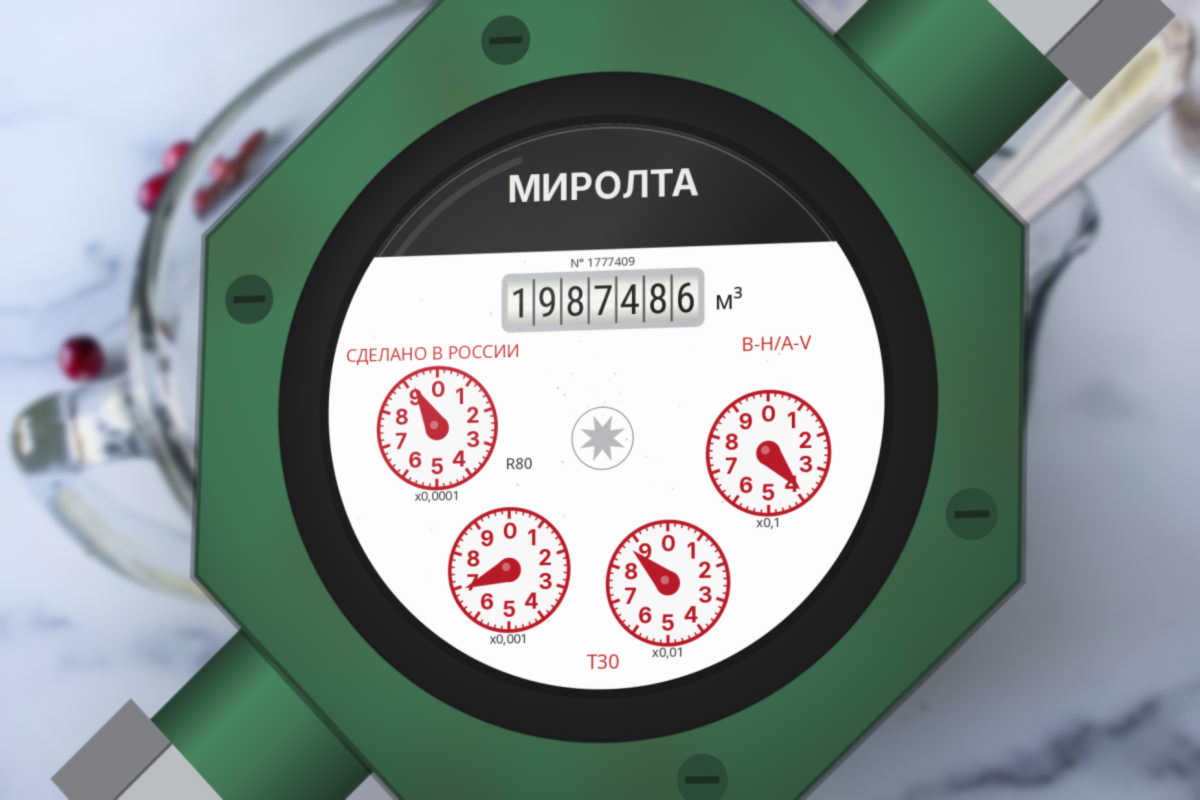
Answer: 1987486.3869 (m³)
